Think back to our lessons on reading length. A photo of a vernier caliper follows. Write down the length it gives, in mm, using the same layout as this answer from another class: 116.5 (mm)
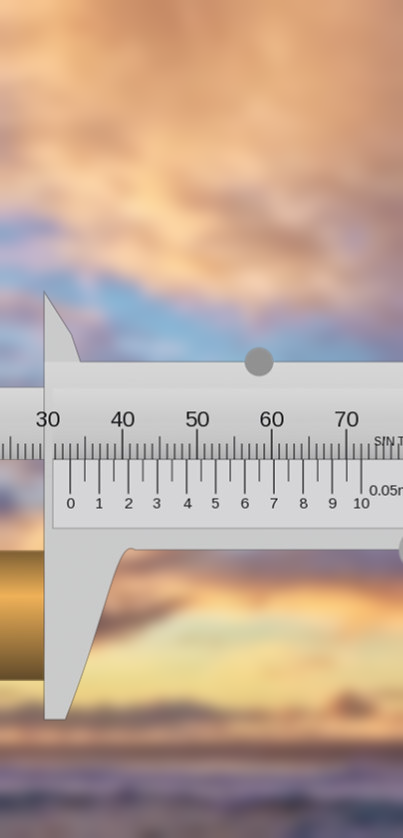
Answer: 33.0 (mm)
